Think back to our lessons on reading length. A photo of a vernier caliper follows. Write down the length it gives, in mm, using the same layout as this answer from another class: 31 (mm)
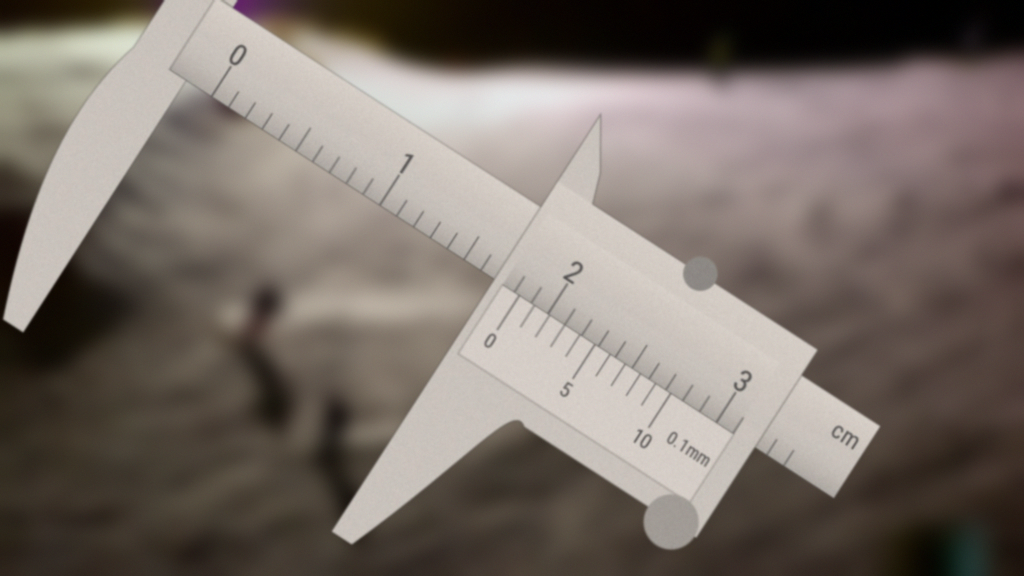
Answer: 18.3 (mm)
